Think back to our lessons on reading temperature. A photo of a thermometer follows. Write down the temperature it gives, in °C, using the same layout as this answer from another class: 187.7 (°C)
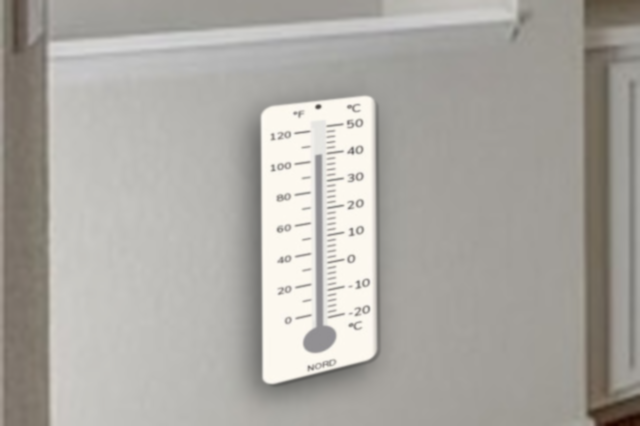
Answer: 40 (°C)
